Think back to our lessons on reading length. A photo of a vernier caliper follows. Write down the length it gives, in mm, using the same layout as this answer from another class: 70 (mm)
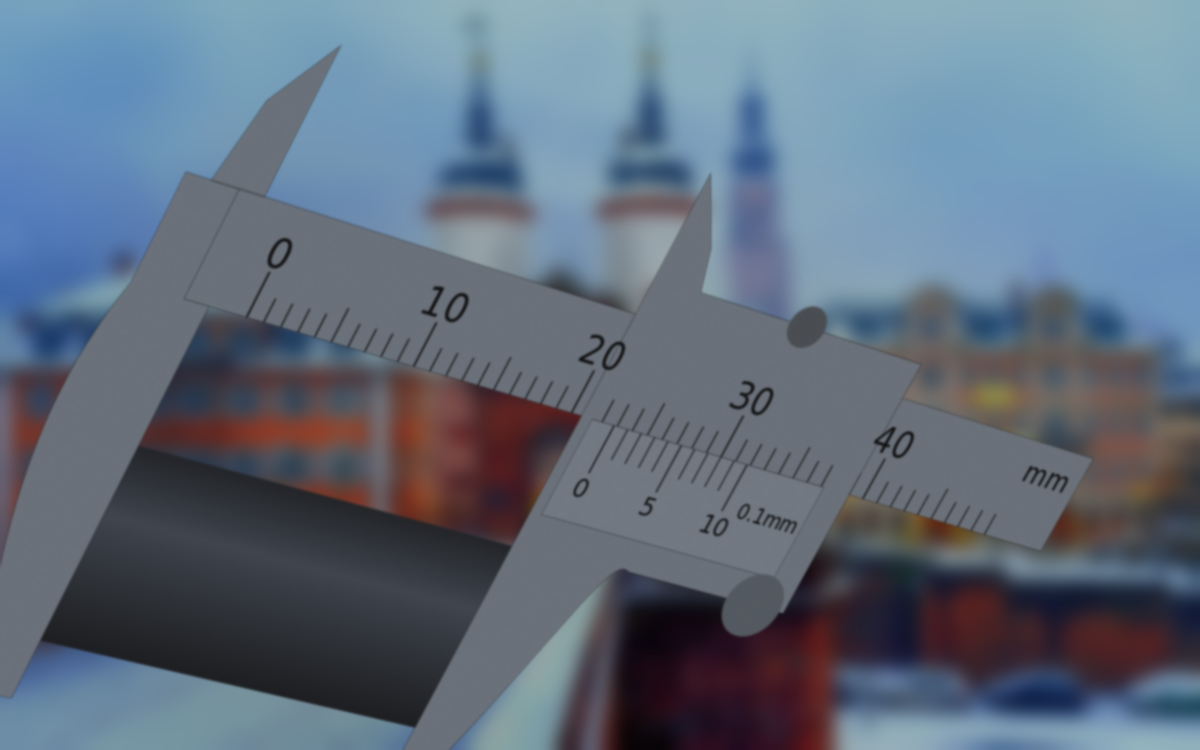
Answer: 22.8 (mm)
